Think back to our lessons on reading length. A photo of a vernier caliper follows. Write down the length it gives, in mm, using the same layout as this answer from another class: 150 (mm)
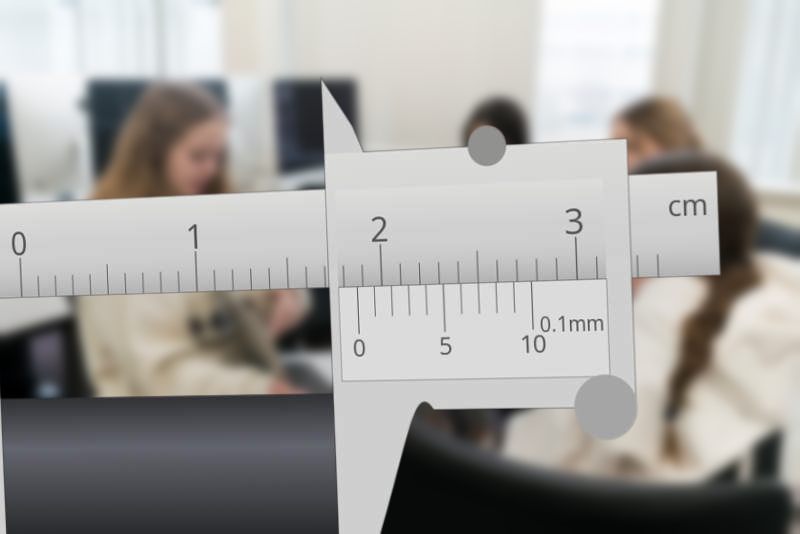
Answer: 18.7 (mm)
